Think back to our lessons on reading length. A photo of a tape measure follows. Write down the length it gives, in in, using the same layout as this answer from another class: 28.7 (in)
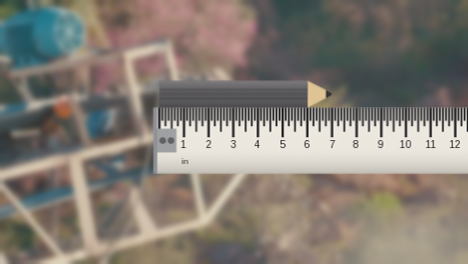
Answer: 7 (in)
